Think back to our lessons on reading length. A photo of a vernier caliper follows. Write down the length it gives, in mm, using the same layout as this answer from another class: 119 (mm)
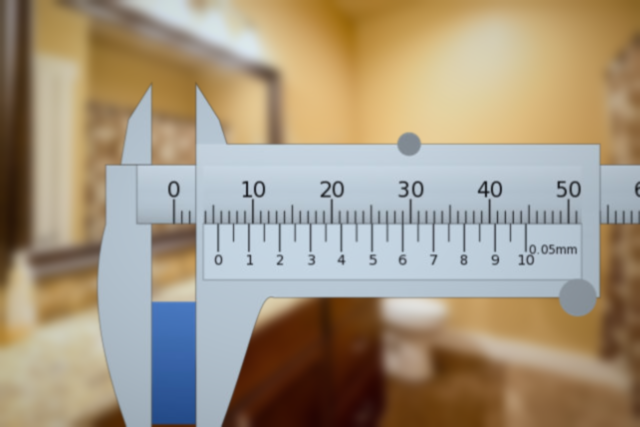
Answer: 5.6 (mm)
